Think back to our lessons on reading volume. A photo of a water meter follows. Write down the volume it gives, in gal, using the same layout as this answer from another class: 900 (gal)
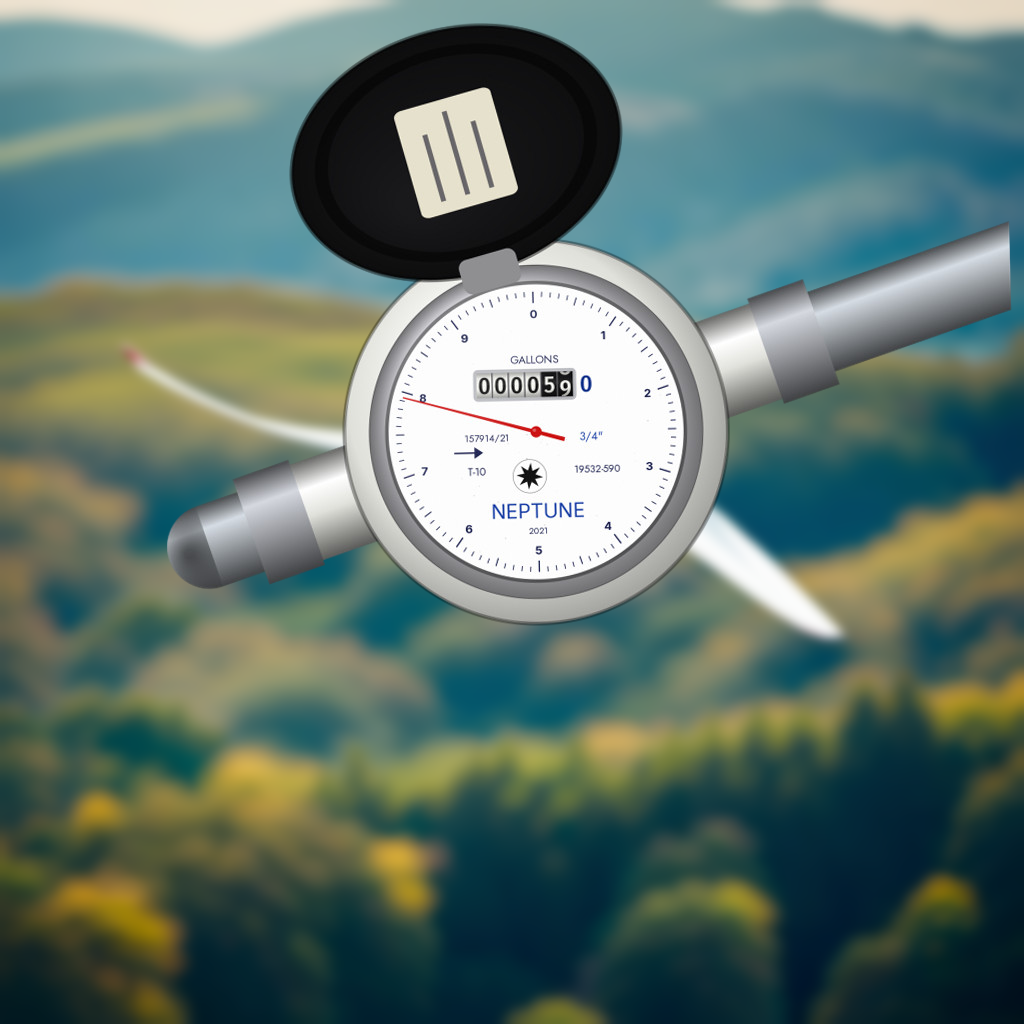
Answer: 587.9 (gal)
